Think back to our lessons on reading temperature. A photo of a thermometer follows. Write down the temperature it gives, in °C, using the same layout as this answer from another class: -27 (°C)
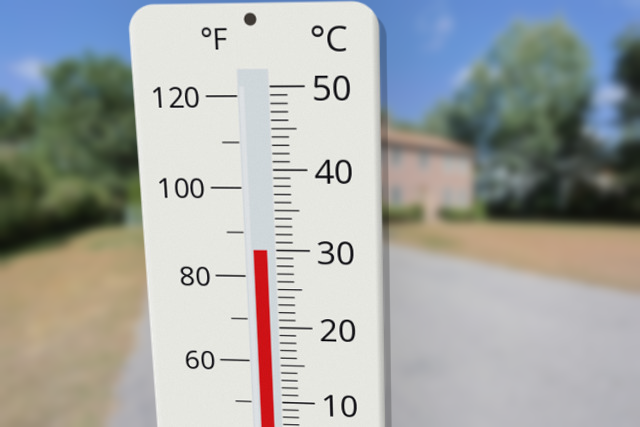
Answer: 30 (°C)
